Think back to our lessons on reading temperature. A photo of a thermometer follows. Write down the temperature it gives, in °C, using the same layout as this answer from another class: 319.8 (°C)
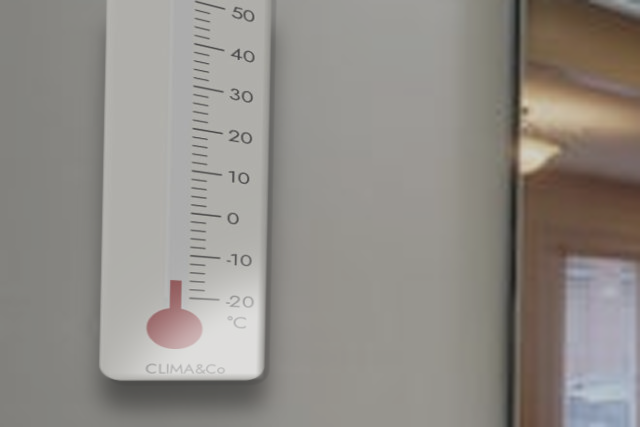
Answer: -16 (°C)
